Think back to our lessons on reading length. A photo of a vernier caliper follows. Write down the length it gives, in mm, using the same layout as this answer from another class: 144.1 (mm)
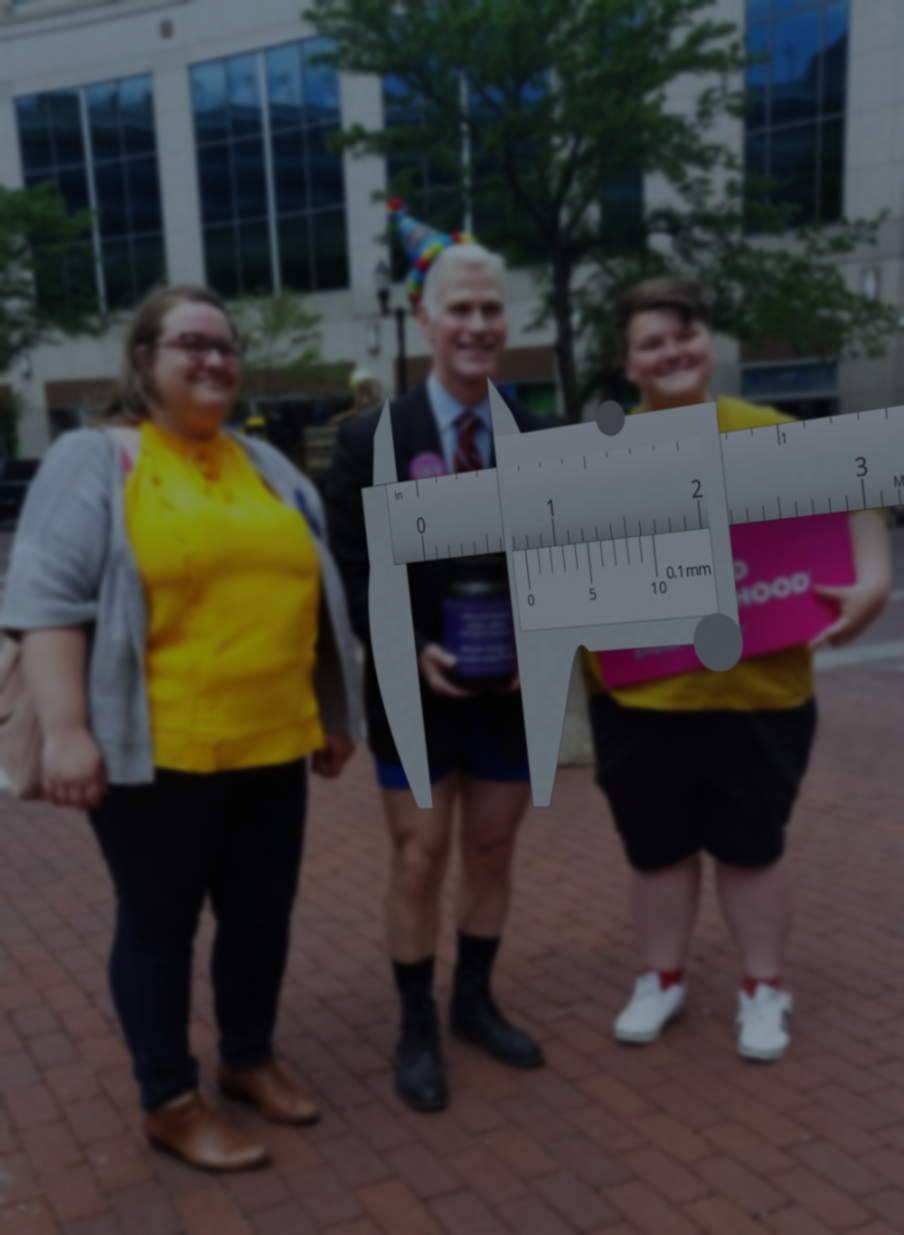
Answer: 7.8 (mm)
